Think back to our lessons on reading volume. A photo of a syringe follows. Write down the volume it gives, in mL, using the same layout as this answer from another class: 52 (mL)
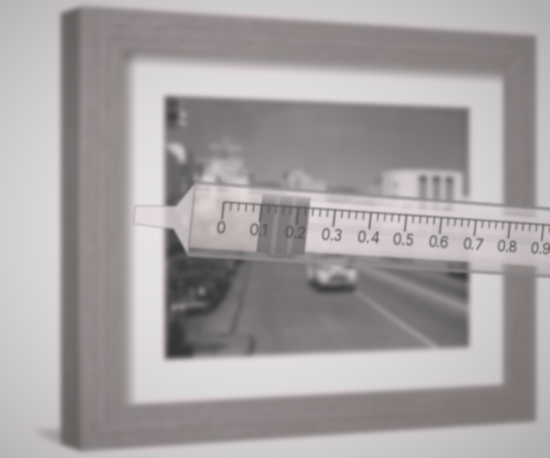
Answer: 0.1 (mL)
